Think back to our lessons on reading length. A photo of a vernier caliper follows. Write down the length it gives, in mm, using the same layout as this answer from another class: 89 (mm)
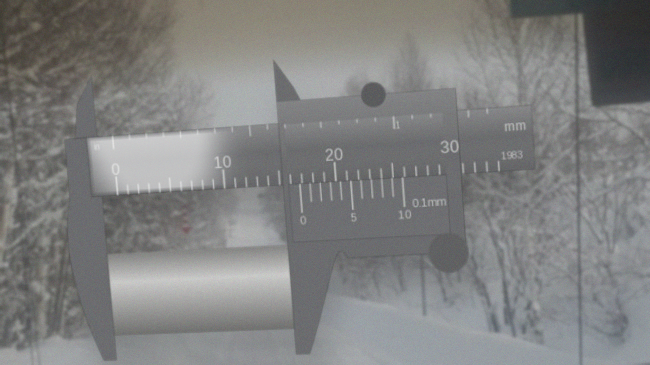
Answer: 16.8 (mm)
